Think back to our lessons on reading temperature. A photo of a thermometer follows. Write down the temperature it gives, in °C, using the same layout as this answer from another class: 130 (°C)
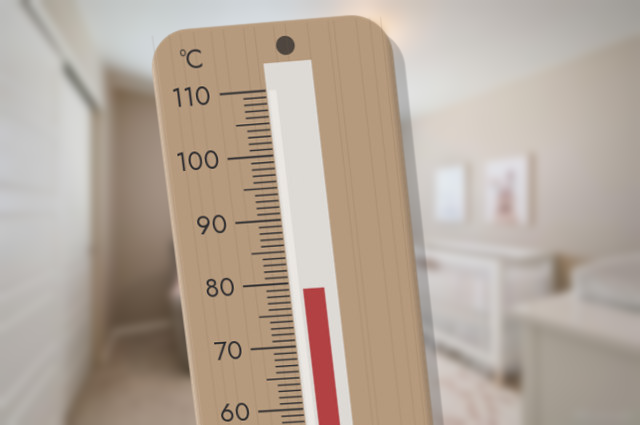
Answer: 79 (°C)
